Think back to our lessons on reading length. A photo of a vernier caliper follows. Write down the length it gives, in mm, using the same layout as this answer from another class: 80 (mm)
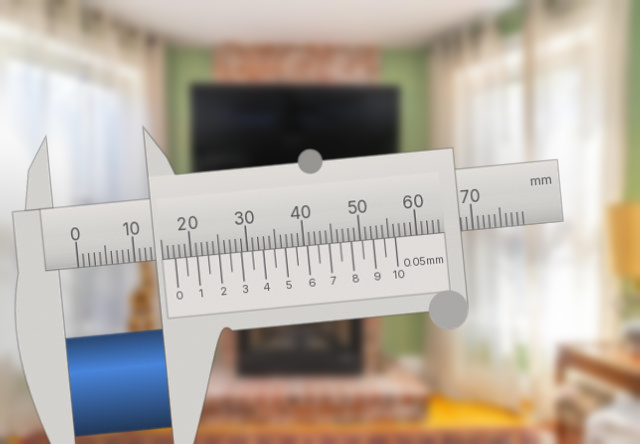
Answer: 17.2 (mm)
